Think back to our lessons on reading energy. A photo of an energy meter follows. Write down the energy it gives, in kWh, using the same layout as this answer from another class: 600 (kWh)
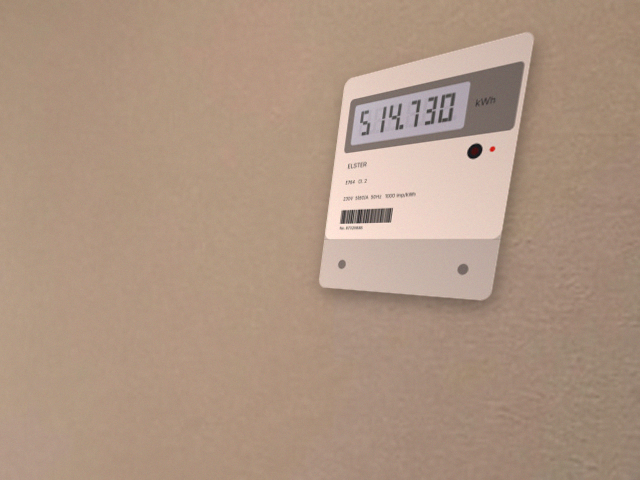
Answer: 514.730 (kWh)
